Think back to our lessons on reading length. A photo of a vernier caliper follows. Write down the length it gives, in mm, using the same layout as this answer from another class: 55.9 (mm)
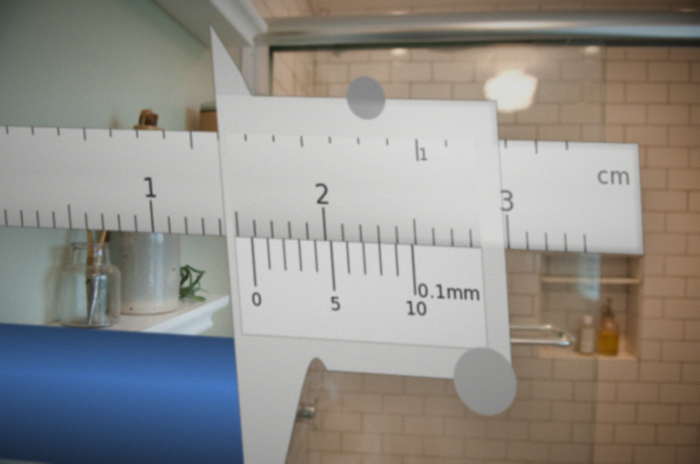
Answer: 15.8 (mm)
